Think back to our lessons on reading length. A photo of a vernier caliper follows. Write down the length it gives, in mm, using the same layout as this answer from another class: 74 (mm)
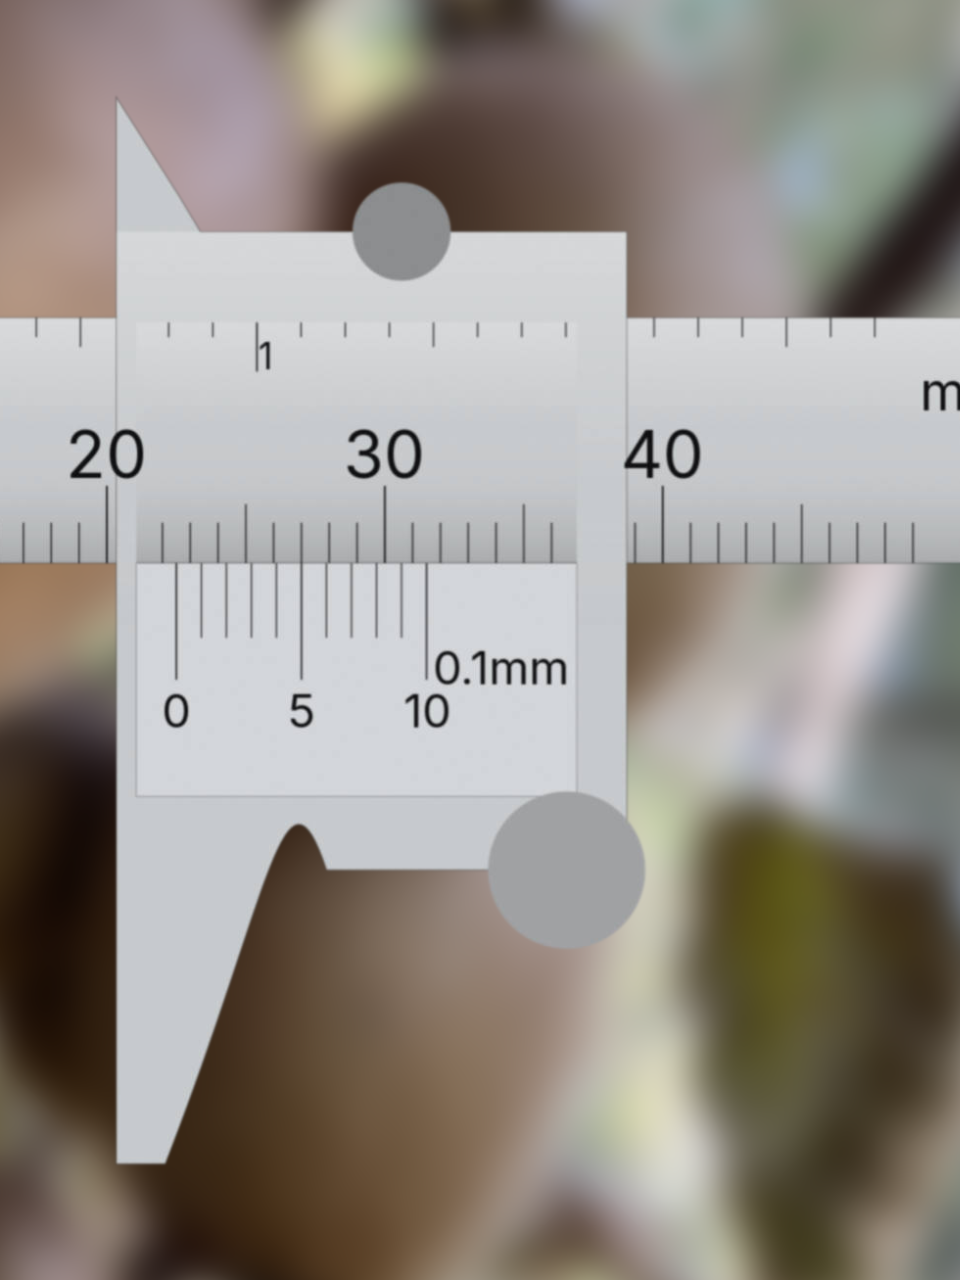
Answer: 22.5 (mm)
